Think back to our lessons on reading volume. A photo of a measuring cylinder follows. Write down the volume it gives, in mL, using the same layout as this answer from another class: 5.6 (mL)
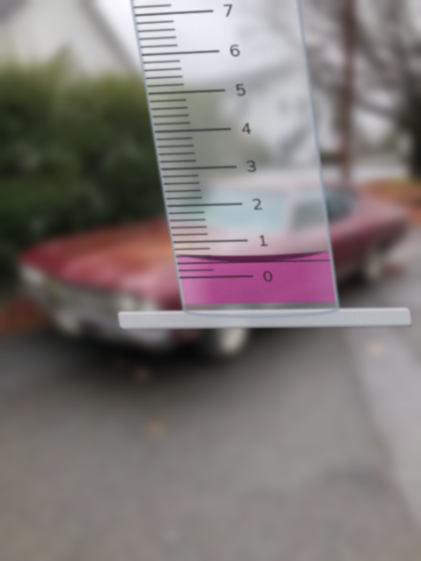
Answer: 0.4 (mL)
